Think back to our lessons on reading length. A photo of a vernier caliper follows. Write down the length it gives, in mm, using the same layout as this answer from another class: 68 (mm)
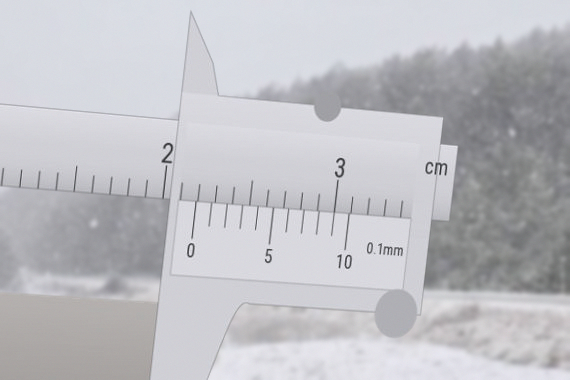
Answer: 21.9 (mm)
